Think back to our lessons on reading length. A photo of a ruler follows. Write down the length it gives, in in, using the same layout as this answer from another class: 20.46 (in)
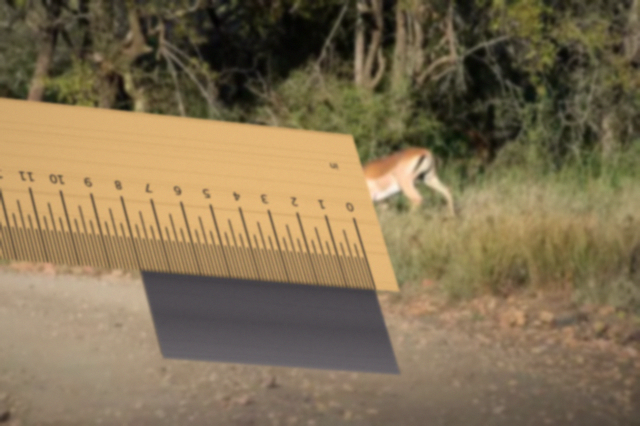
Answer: 8 (in)
